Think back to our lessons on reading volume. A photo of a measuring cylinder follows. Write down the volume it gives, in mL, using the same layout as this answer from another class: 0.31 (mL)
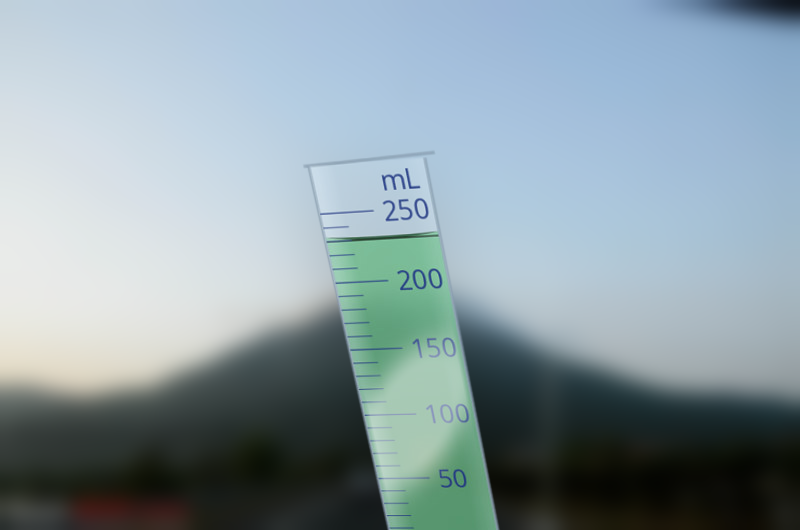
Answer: 230 (mL)
